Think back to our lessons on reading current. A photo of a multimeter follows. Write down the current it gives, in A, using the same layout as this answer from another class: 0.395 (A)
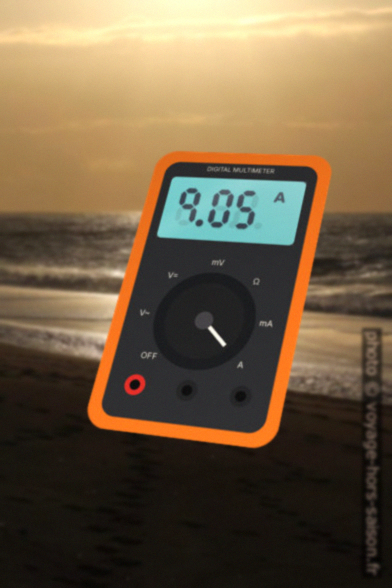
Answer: 9.05 (A)
